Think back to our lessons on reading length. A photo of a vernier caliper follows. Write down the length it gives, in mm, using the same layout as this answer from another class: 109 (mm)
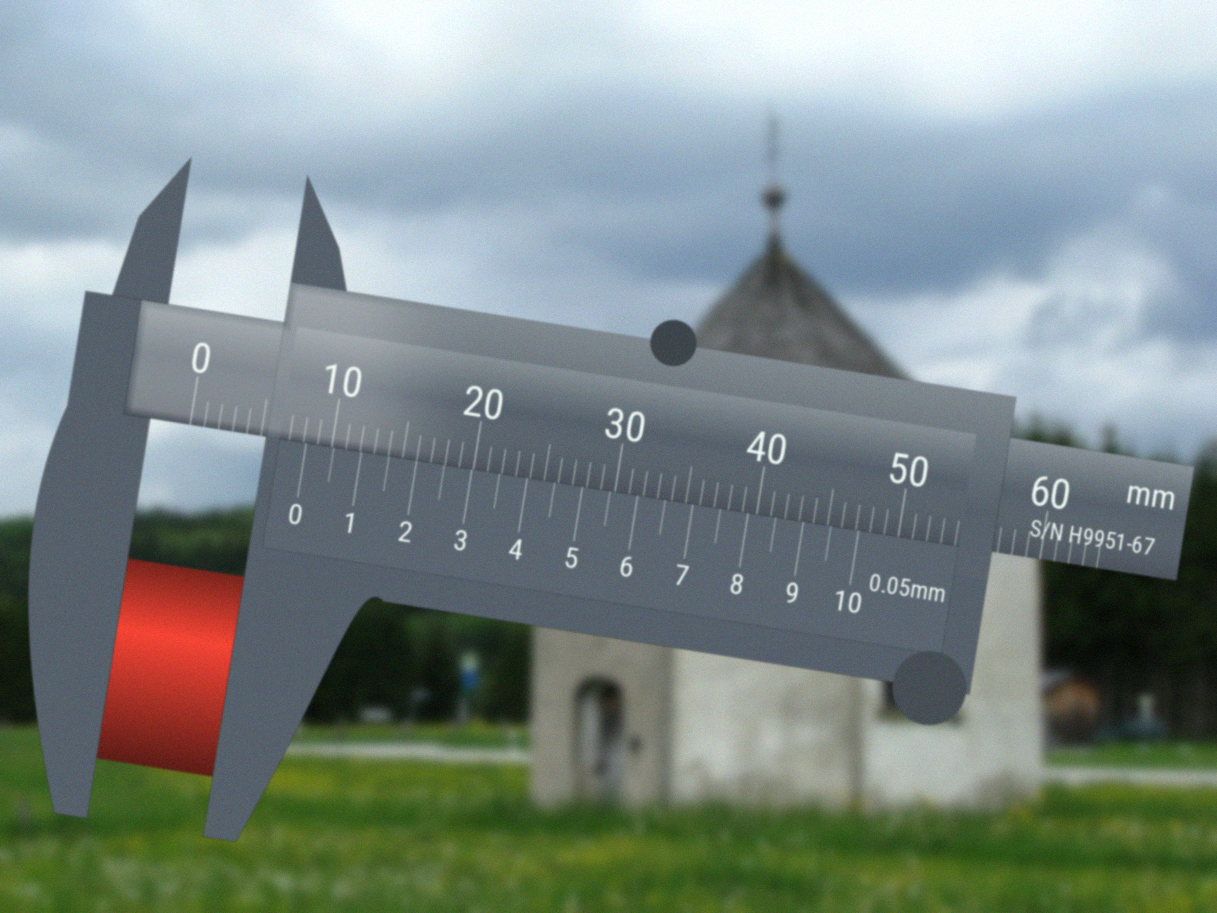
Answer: 8.2 (mm)
